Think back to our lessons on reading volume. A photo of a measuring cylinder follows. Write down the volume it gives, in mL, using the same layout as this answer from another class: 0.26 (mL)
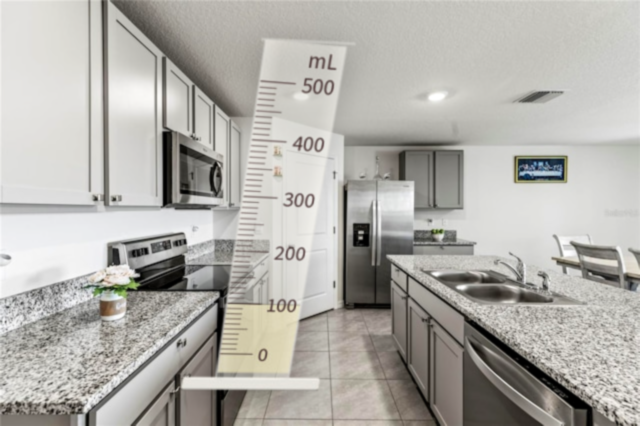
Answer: 100 (mL)
